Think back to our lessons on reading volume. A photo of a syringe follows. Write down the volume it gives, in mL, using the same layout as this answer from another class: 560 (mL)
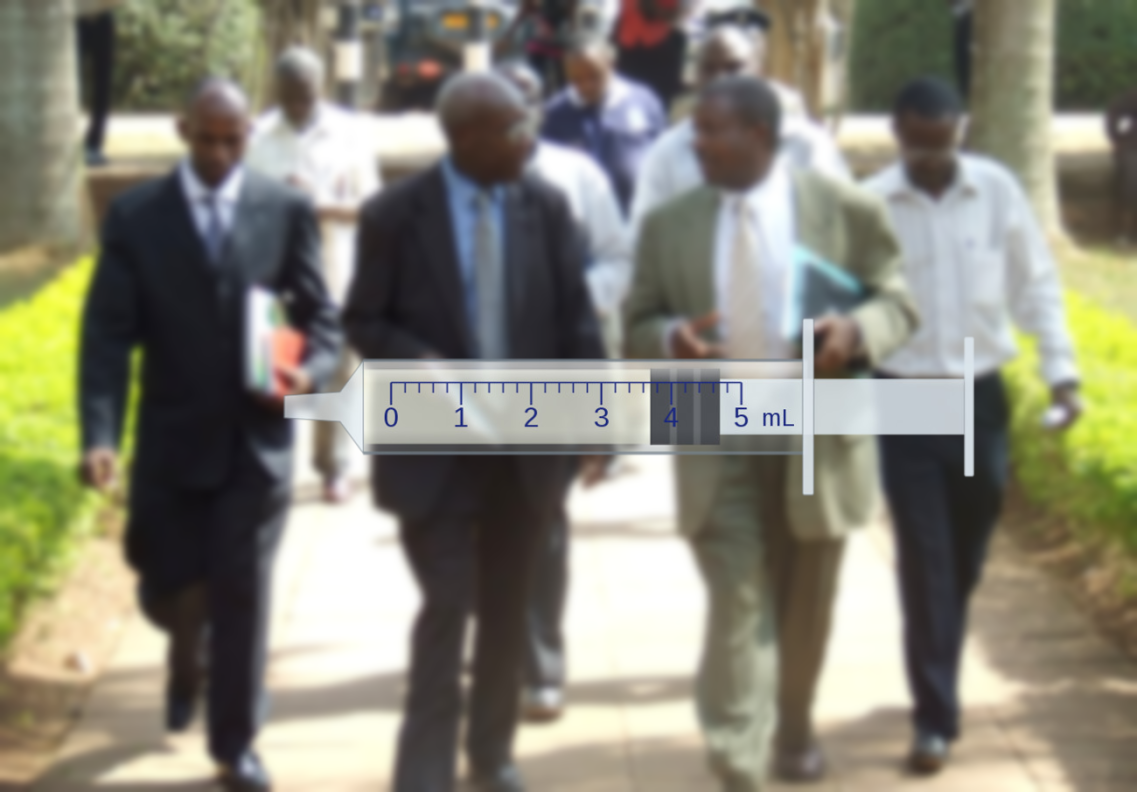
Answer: 3.7 (mL)
